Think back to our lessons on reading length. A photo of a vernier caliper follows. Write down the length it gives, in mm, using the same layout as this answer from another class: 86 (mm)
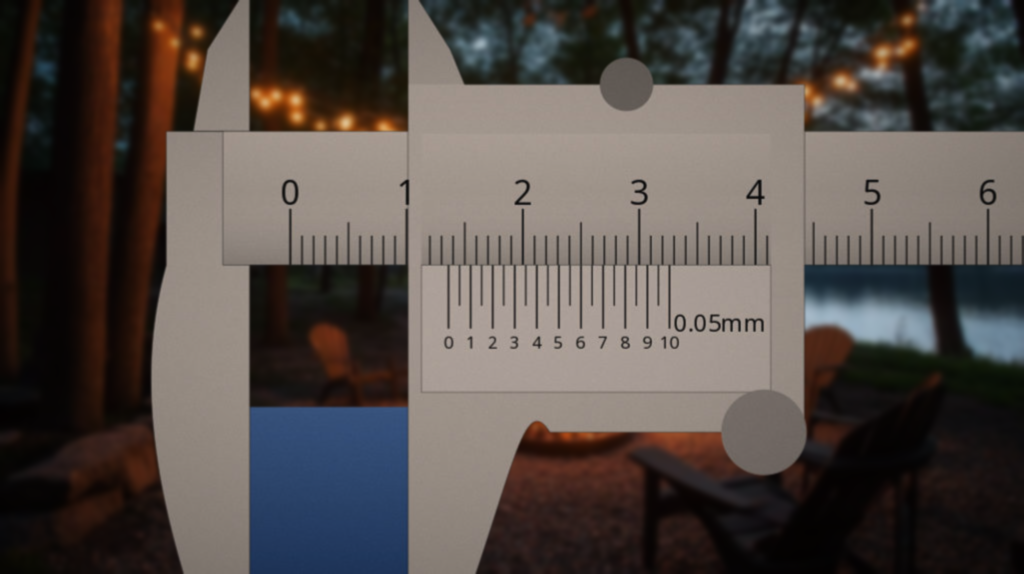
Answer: 13.6 (mm)
